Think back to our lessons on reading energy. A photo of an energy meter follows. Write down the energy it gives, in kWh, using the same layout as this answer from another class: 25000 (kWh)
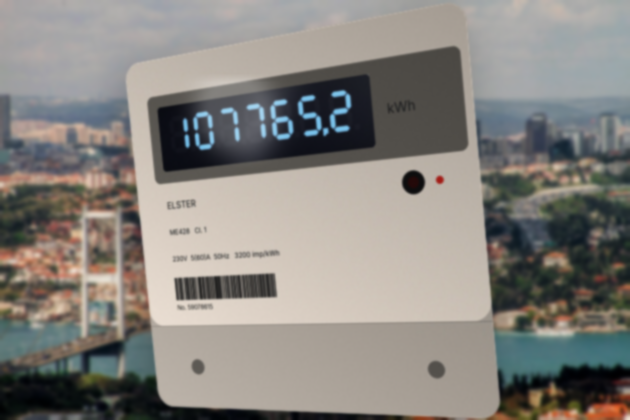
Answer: 107765.2 (kWh)
